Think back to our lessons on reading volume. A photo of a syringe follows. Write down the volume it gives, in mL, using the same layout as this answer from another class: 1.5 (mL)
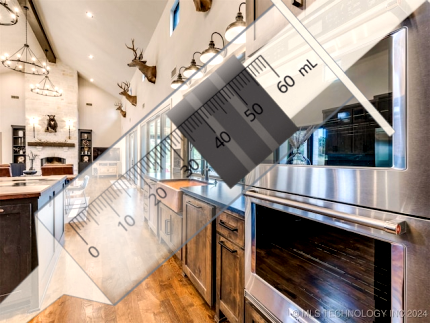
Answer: 34 (mL)
